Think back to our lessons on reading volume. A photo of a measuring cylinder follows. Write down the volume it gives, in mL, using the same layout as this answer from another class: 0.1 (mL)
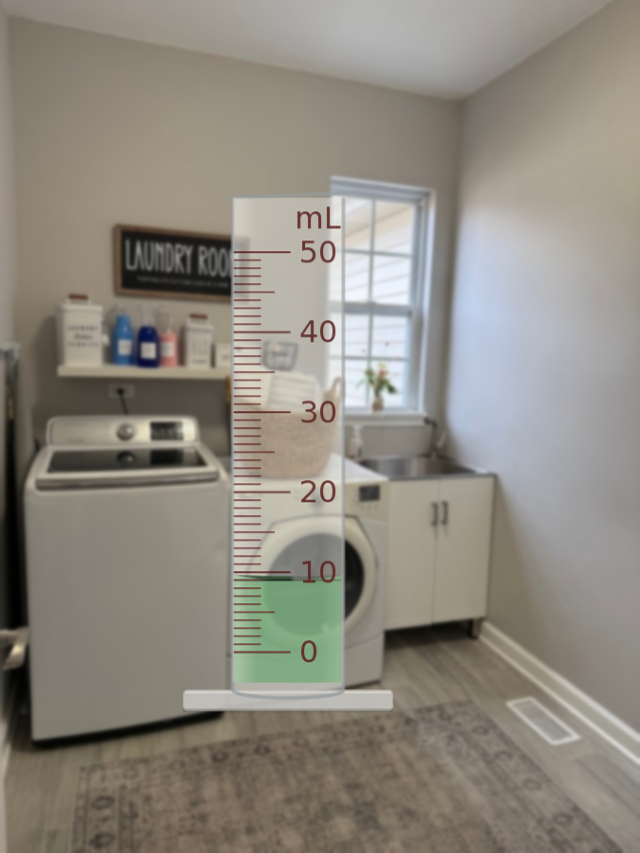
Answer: 9 (mL)
